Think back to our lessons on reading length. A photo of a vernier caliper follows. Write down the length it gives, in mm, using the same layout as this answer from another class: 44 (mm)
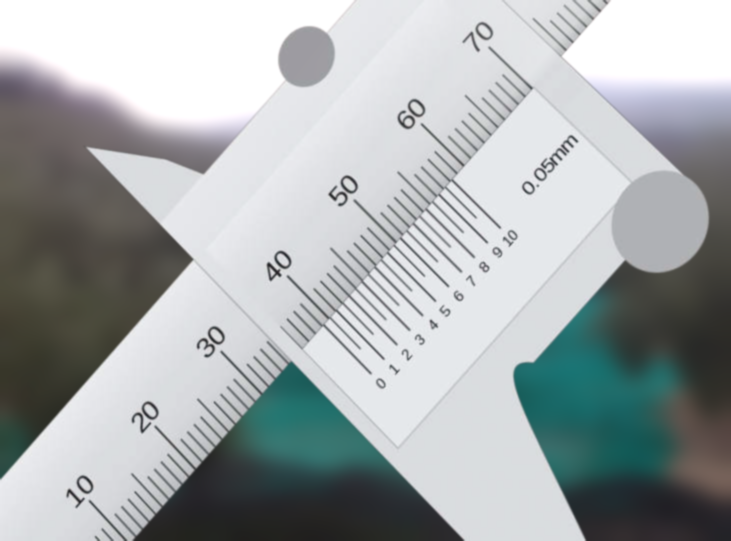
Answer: 39.2 (mm)
